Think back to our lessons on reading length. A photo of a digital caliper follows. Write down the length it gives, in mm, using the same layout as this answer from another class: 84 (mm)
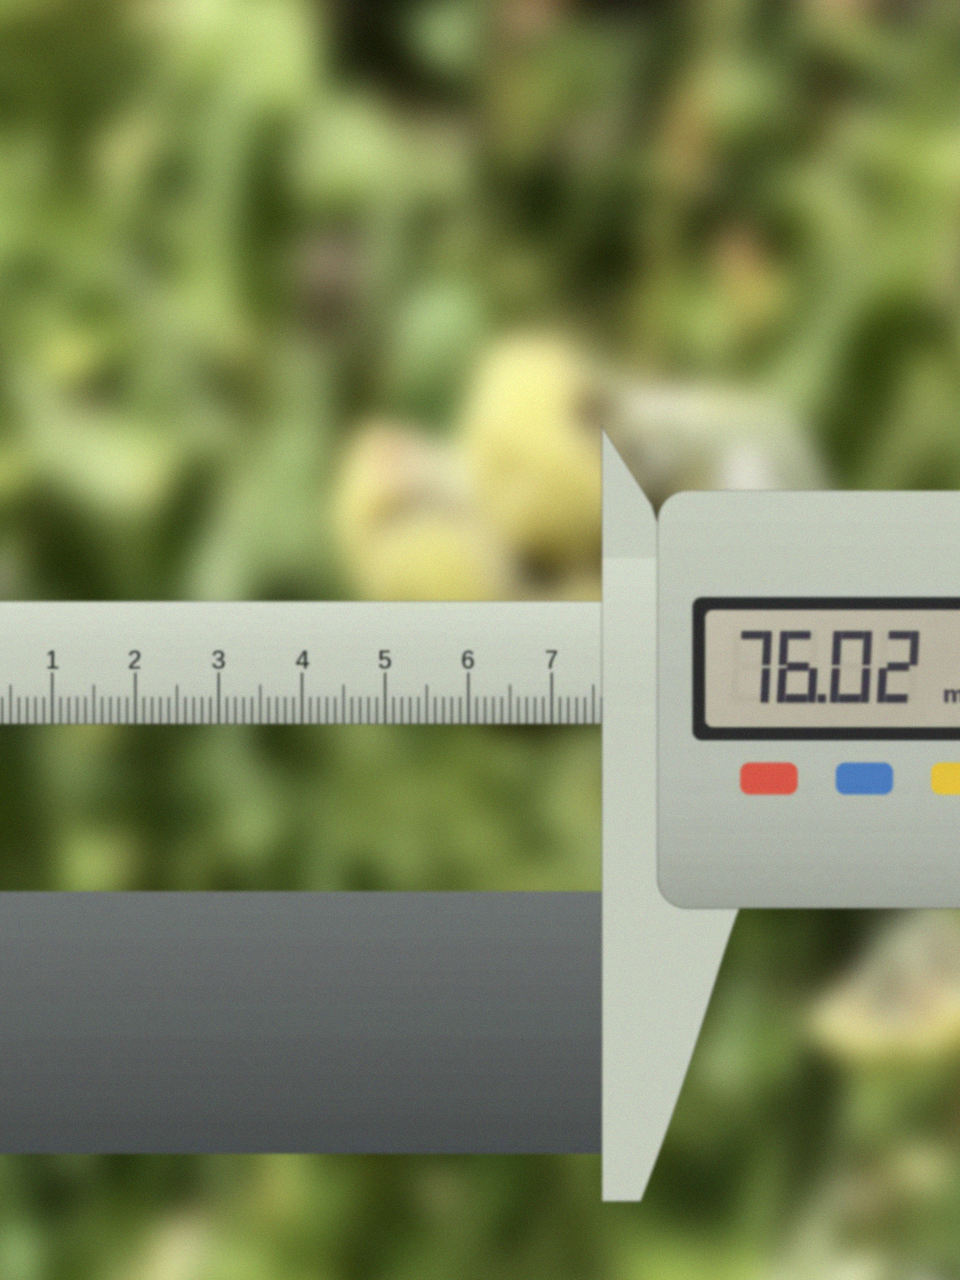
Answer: 76.02 (mm)
